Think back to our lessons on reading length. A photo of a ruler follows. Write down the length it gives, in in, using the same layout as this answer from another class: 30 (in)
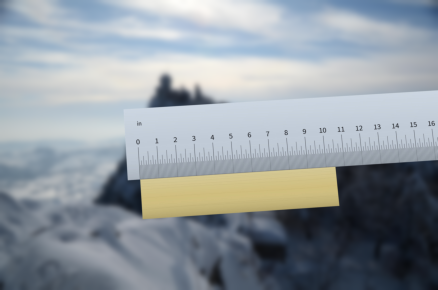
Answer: 10.5 (in)
